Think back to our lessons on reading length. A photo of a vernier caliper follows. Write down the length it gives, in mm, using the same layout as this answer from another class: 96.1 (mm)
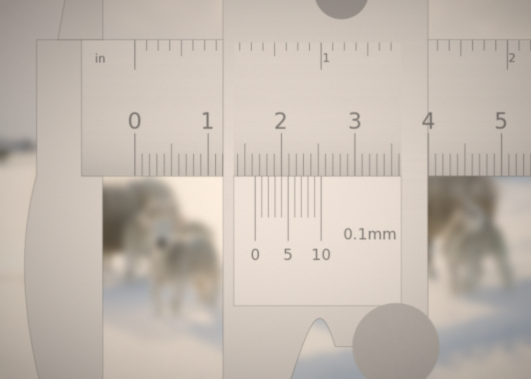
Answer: 16.4 (mm)
